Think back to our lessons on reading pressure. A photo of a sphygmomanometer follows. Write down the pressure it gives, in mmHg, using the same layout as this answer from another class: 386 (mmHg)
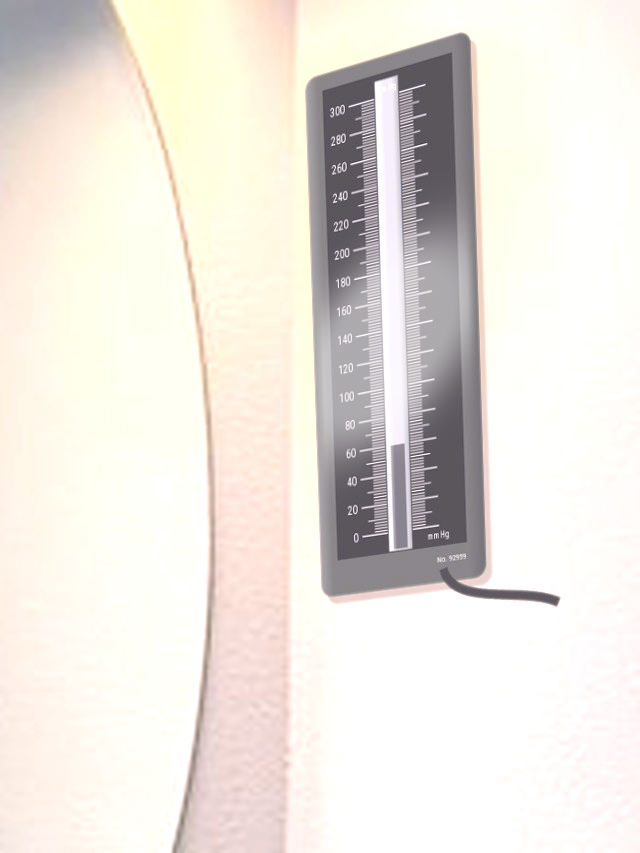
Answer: 60 (mmHg)
